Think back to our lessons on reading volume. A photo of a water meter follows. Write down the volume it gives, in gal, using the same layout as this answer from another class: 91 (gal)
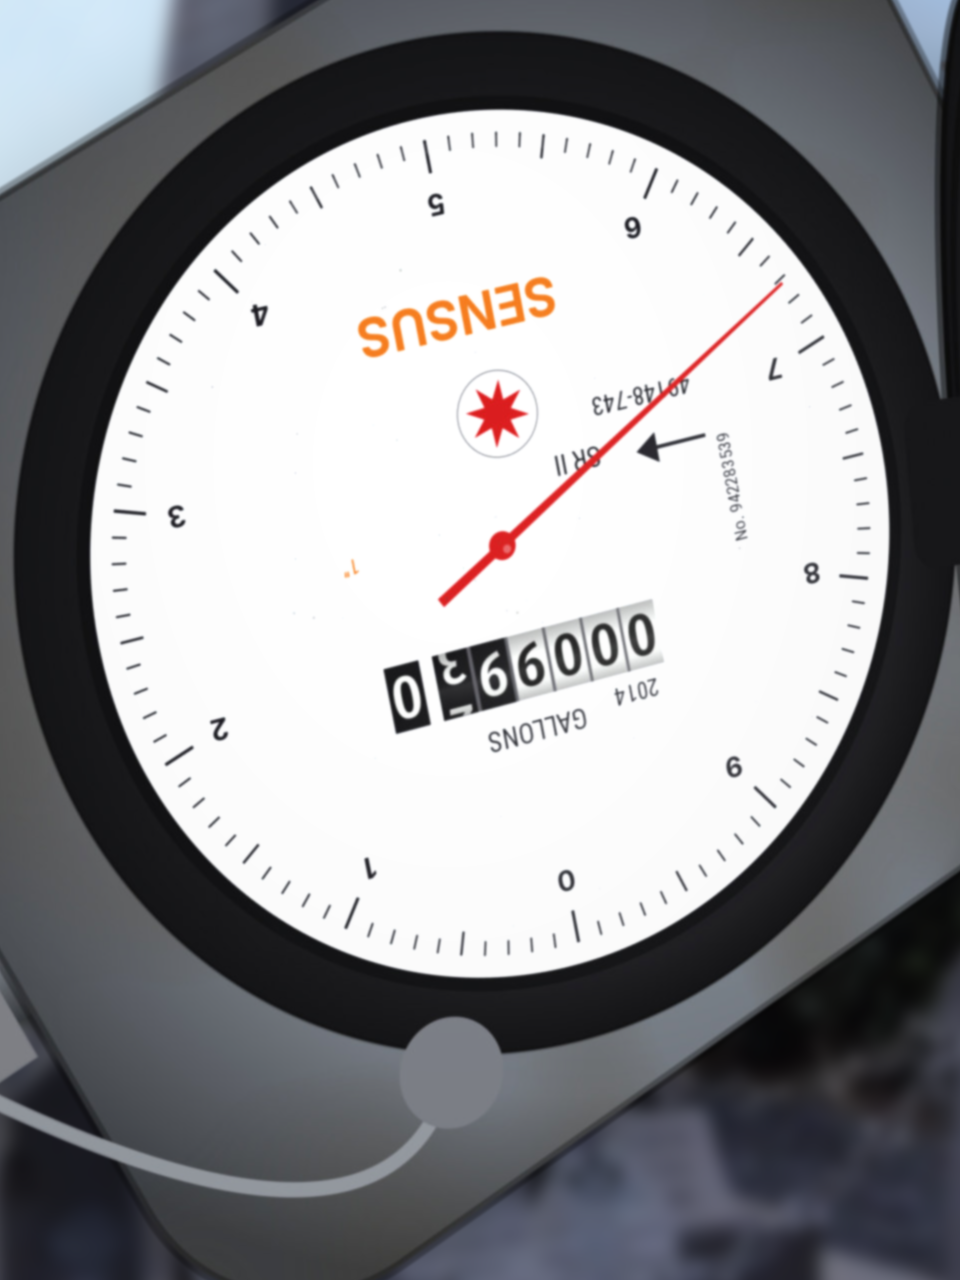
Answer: 9926.7 (gal)
